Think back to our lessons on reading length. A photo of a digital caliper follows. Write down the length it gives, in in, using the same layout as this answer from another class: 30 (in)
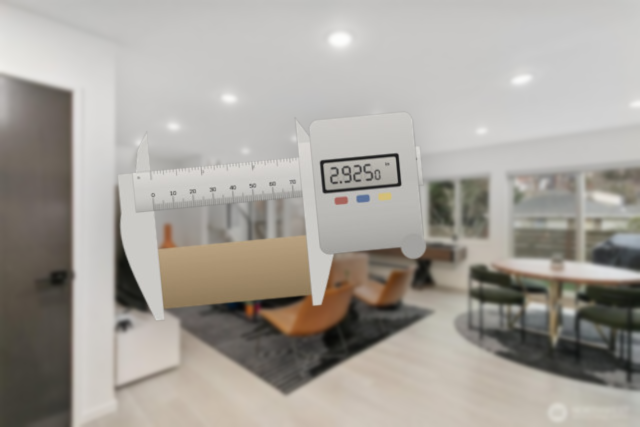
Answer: 2.9250 (in)
